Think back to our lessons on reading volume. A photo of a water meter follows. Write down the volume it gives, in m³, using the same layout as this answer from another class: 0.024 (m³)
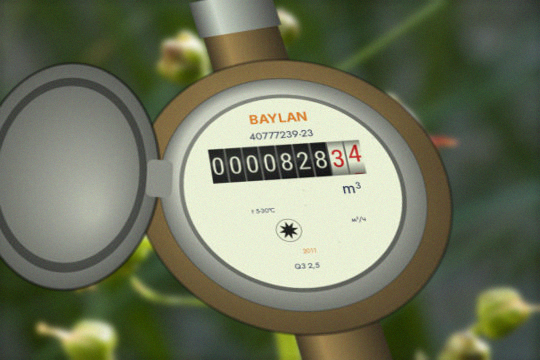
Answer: 828.34 (m³)
